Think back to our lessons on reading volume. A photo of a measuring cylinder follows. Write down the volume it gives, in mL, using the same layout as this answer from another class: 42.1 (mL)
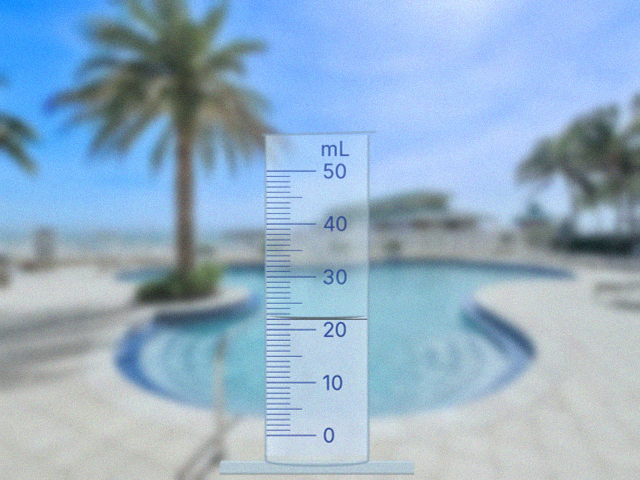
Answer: 22 (mL)
